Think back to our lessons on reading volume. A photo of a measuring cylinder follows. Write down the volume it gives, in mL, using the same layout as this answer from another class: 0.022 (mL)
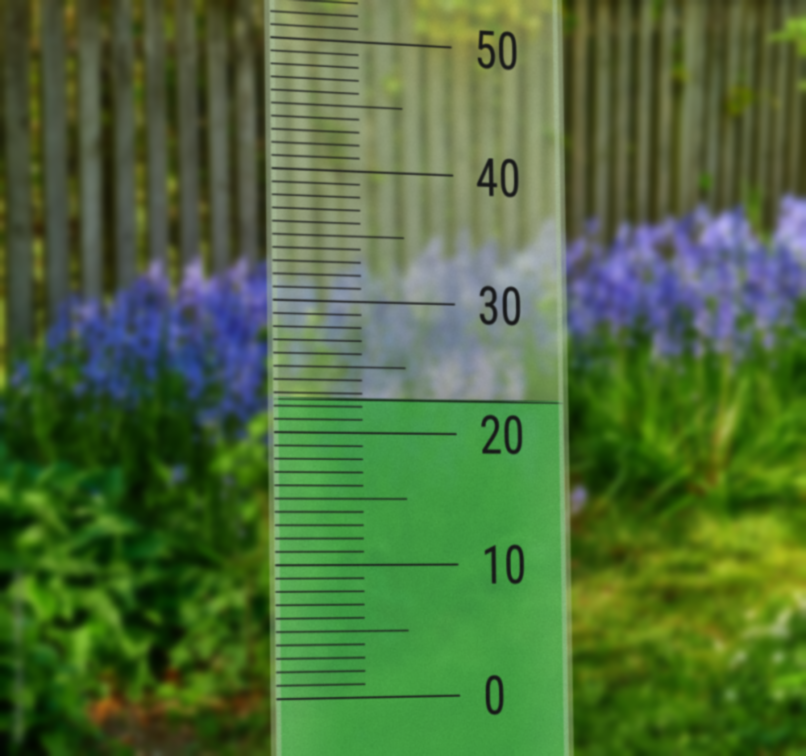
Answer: 22.5 (mL)
